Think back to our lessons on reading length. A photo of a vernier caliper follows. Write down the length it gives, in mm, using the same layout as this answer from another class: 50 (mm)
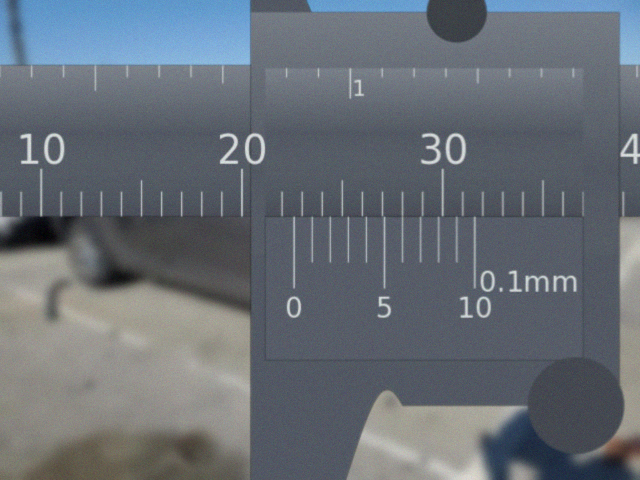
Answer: 22.6 (mm)
